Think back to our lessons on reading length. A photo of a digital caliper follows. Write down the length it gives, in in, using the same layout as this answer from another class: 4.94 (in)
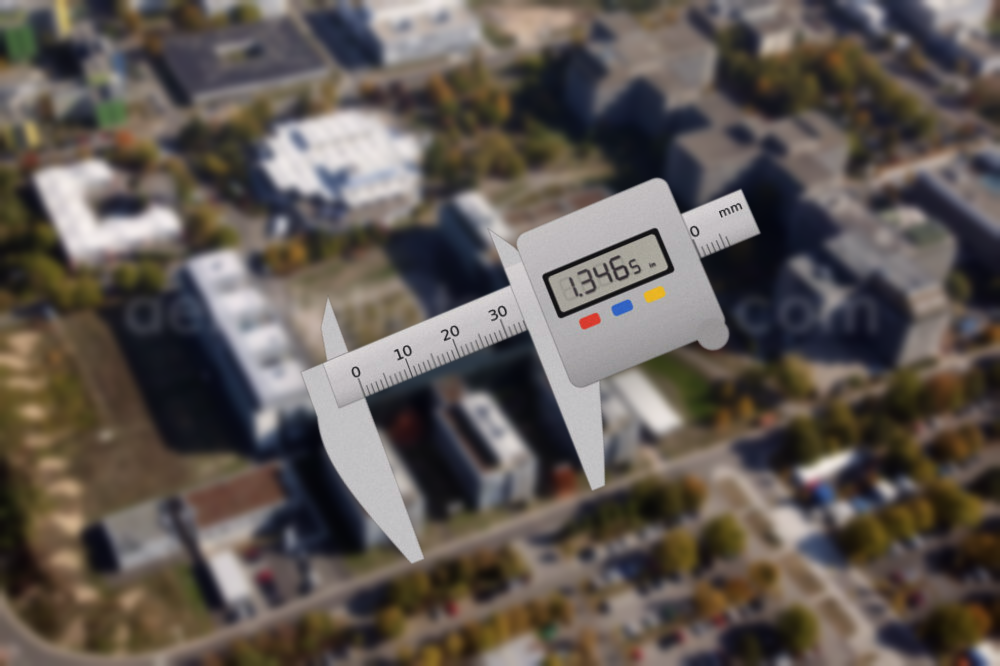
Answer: 1.3465 (in)
